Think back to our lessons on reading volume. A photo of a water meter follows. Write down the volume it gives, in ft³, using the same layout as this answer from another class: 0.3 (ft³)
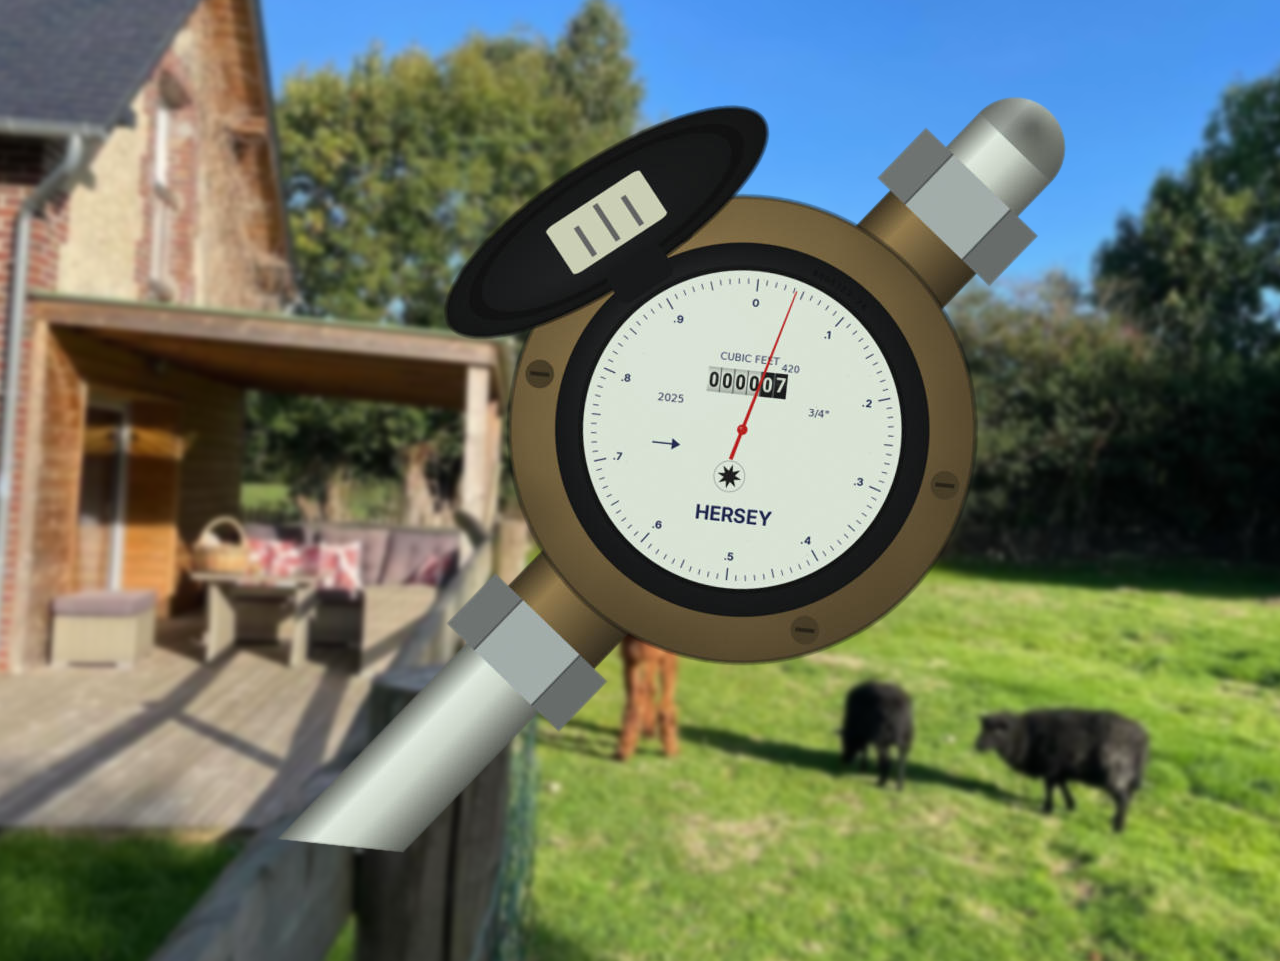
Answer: 7.04 (ft³)
